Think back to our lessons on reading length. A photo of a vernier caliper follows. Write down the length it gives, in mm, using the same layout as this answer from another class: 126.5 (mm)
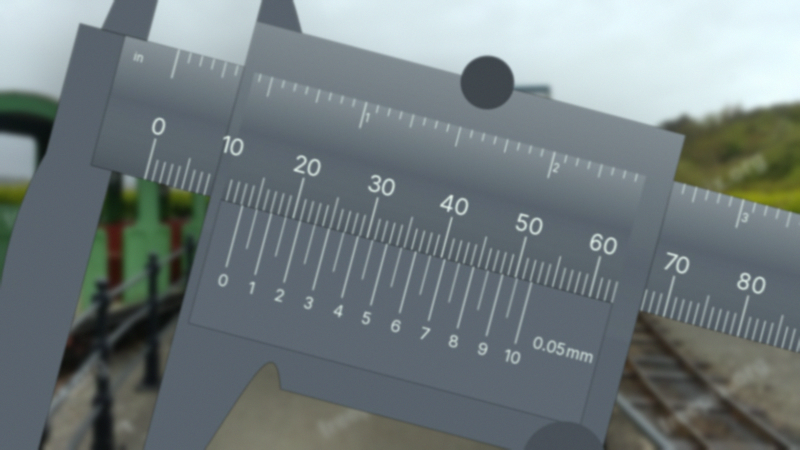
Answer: 13.2 (mm)
